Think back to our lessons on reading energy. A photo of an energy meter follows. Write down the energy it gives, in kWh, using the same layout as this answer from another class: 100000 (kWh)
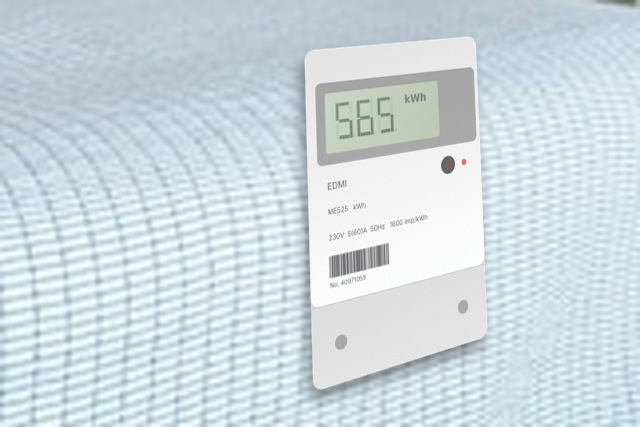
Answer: 565 (kWh)
